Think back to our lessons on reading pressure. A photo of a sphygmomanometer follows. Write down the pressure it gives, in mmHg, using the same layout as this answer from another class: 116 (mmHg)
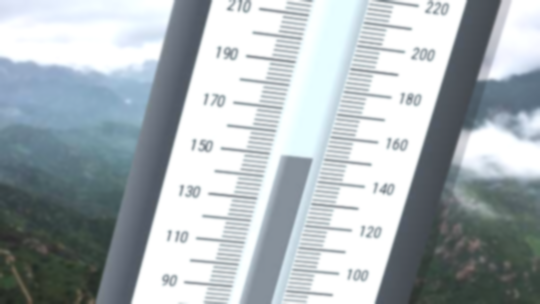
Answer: 150 (mmHg)
